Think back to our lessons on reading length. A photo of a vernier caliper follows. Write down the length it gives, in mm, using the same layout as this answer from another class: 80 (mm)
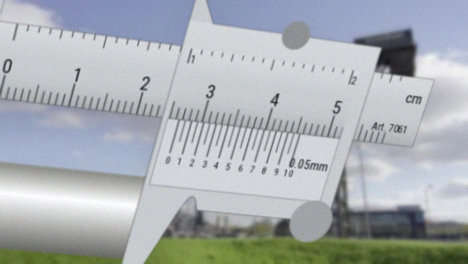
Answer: 26.5 (mm)
